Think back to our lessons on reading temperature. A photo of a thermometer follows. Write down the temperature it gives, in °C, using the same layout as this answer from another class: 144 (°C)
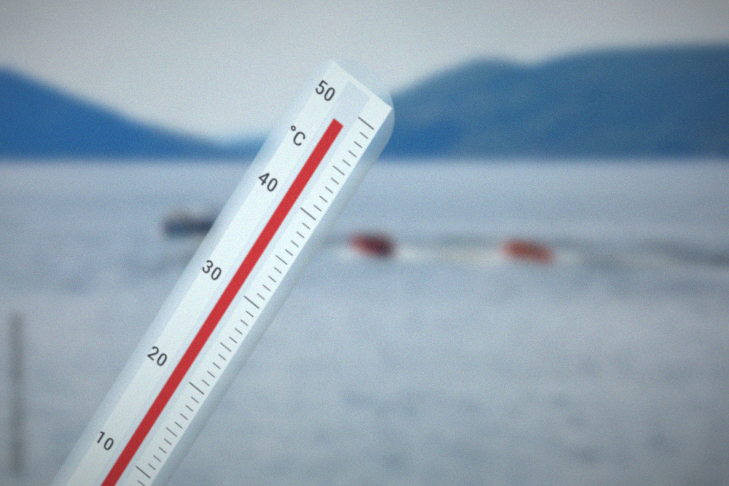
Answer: 48.5 (°C)
